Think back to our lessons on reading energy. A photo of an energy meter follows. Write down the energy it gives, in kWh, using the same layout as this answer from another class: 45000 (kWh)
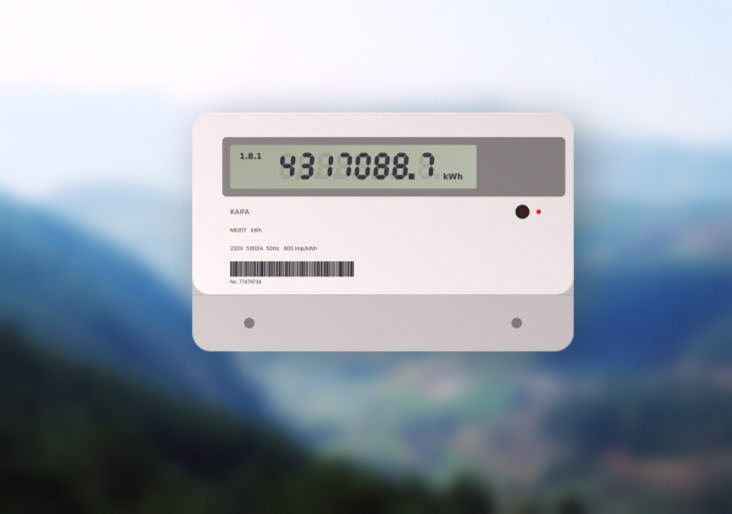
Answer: 4317088.7 (kWh)
